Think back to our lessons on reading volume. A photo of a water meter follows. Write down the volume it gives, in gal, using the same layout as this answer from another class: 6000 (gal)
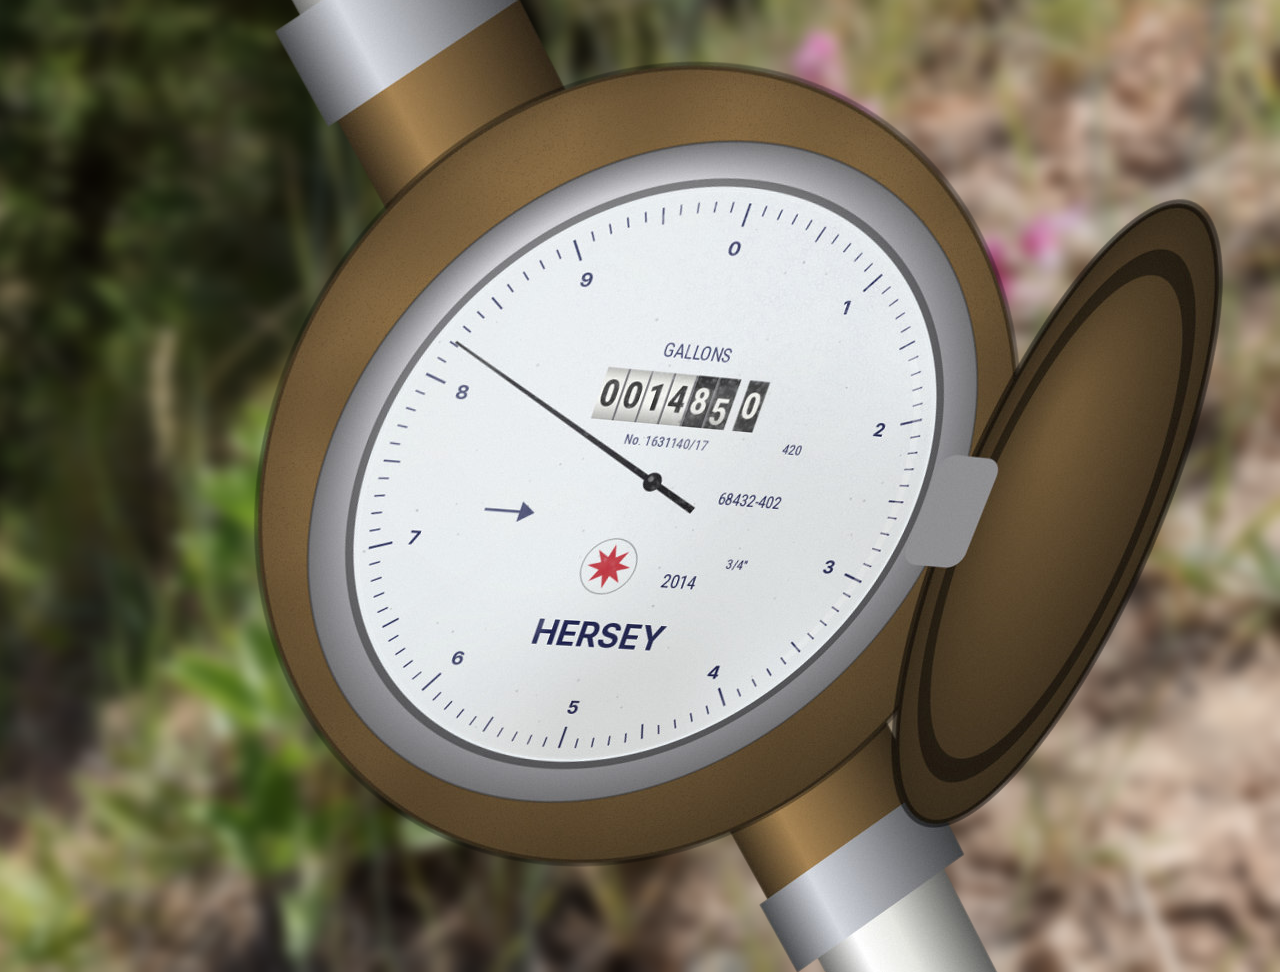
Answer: 14848.2 (gal)
